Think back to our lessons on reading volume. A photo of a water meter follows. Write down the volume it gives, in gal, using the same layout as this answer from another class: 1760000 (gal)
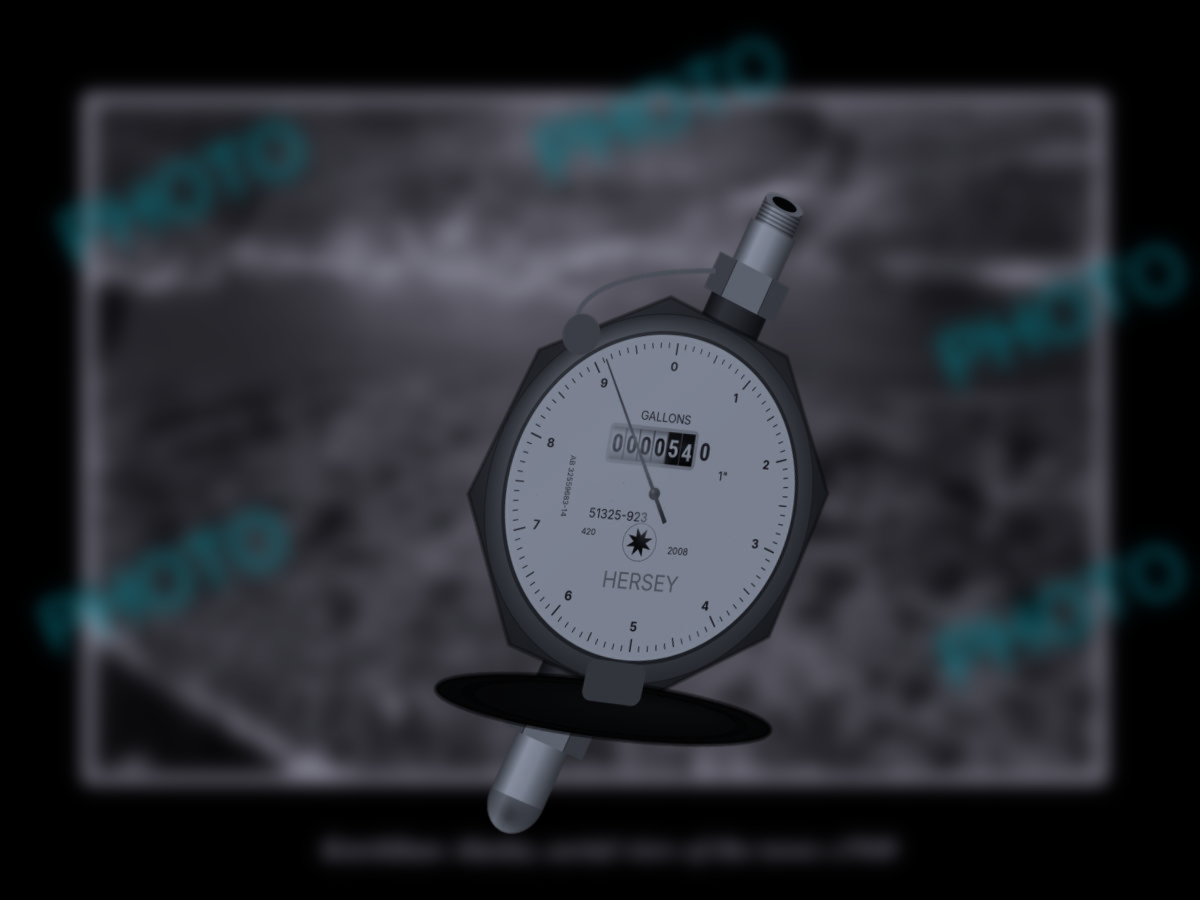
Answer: 539.1 (gal)
